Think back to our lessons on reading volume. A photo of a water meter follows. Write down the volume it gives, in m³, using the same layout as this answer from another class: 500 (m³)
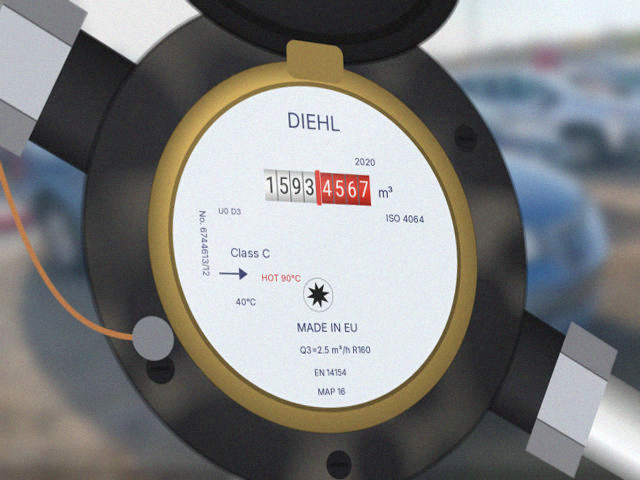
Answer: 1593.4567 (m³)
